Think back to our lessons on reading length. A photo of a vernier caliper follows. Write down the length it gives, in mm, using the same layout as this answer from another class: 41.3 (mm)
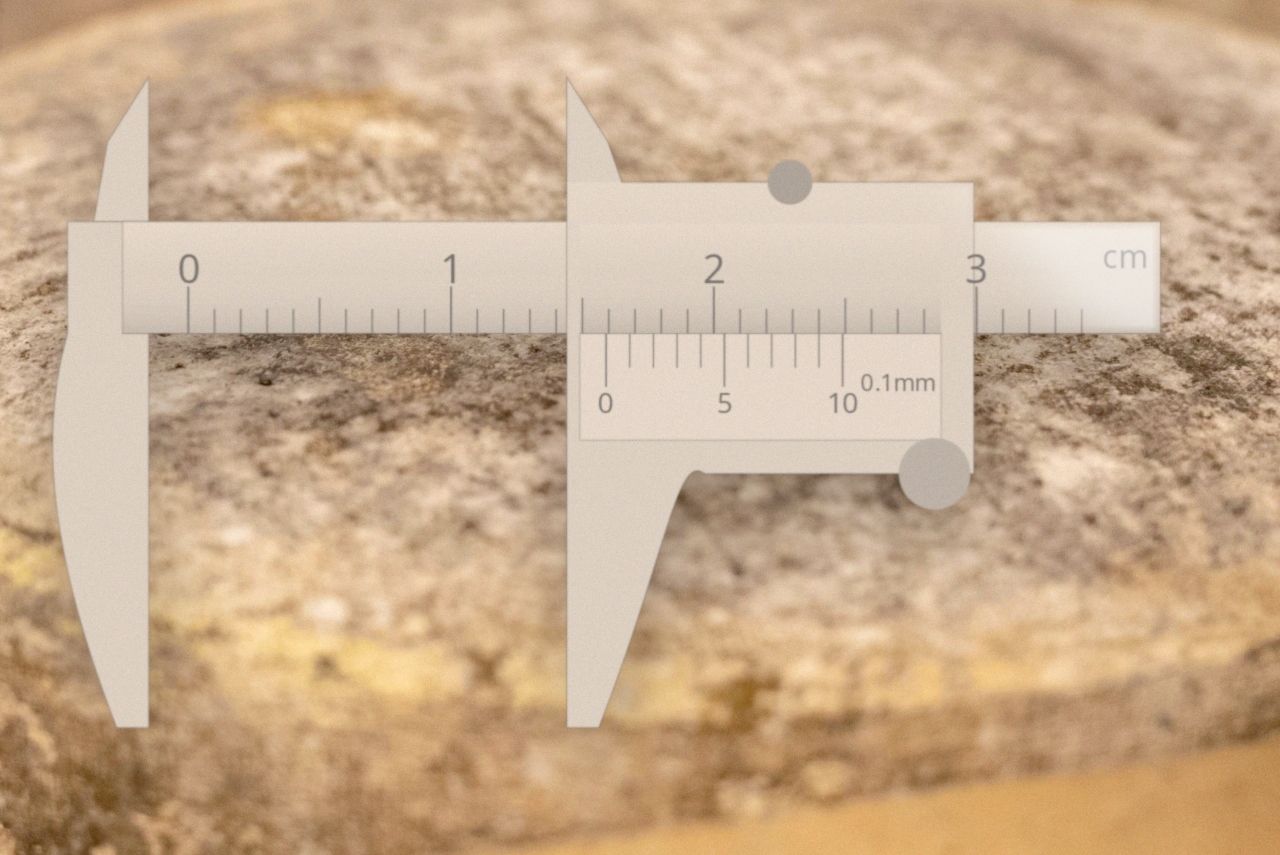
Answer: 15.9 (mm)
